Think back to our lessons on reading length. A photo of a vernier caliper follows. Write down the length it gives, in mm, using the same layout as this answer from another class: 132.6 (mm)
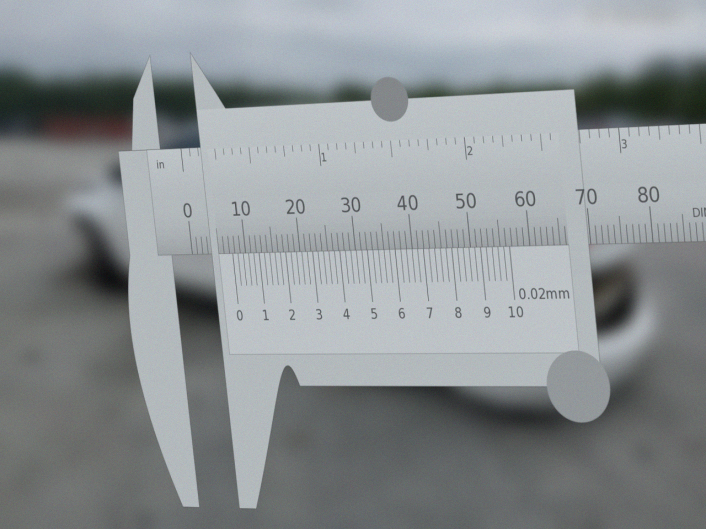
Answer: 7.6 (mm)
